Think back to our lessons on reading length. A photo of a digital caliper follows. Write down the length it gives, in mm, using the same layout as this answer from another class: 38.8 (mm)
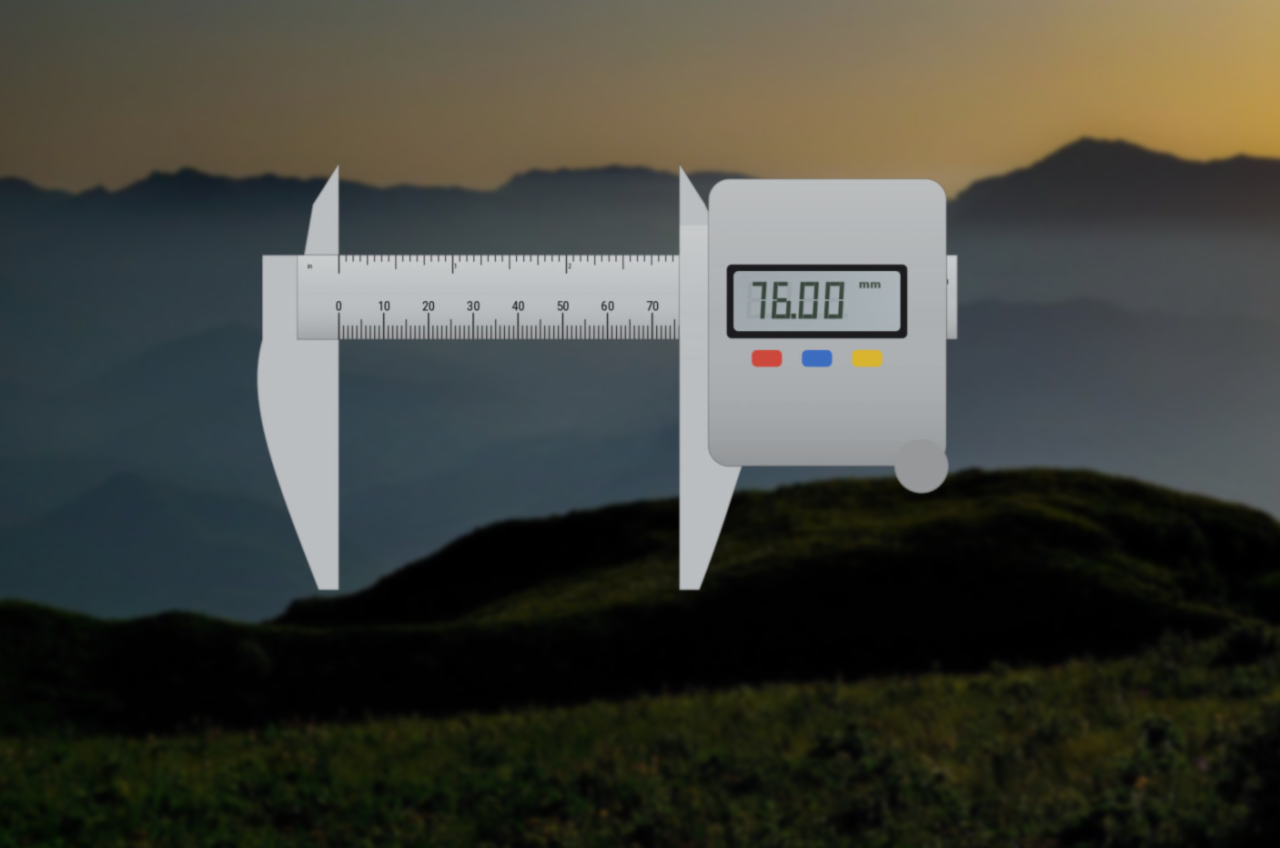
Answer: 76.00 (mm)
